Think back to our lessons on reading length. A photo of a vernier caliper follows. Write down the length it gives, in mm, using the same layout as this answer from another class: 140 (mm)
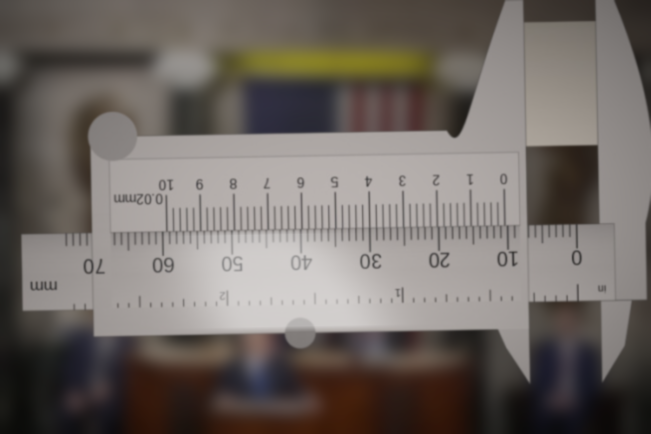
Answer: 10.4 (mm)
